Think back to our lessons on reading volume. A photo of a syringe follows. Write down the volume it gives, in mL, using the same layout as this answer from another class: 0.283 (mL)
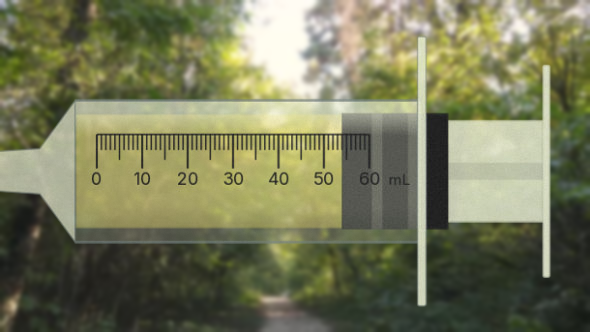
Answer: 54 (mL)
